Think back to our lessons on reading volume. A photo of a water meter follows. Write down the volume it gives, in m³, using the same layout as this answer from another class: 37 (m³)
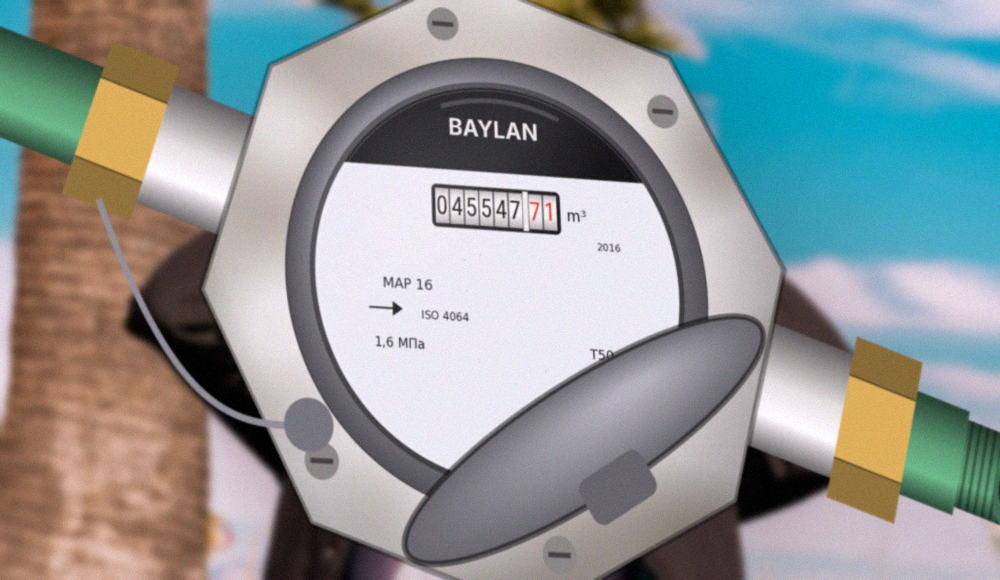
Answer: 45547.71 (m³)
